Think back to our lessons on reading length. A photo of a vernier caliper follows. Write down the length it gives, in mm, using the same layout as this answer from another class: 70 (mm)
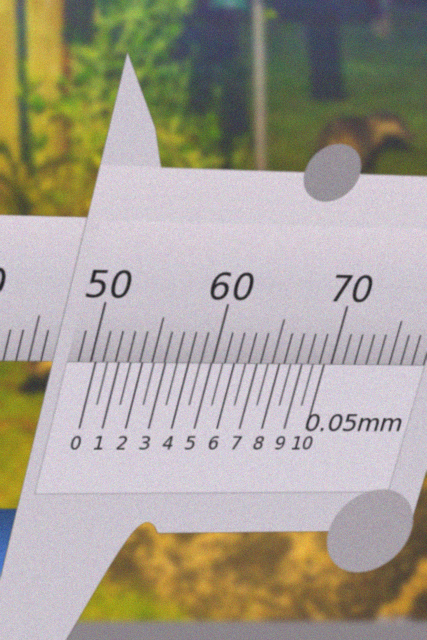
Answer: 50.4 (mm)
